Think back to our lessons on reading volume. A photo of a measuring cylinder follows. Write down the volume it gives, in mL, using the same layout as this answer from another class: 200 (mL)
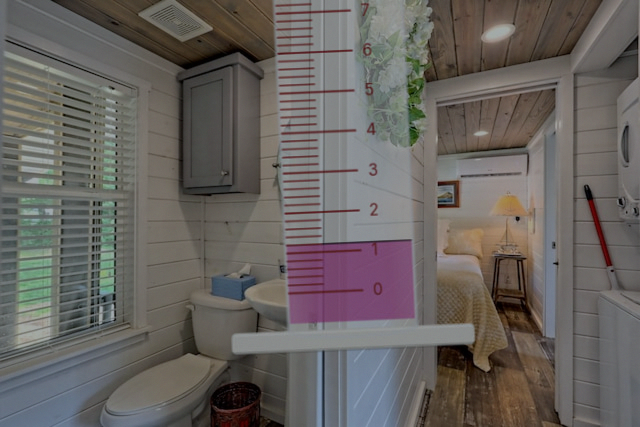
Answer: 1.2 (mL)
